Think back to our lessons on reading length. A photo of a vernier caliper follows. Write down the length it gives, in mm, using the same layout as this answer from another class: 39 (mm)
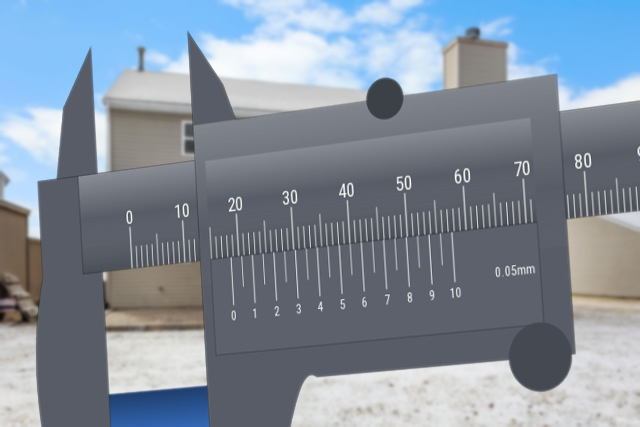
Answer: 18.6 (mm)
